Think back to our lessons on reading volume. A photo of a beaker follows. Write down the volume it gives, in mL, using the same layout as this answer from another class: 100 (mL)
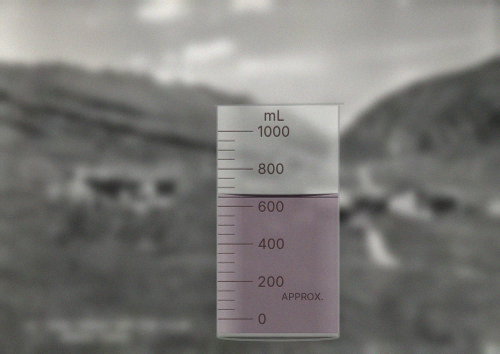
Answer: 650 (mL)
